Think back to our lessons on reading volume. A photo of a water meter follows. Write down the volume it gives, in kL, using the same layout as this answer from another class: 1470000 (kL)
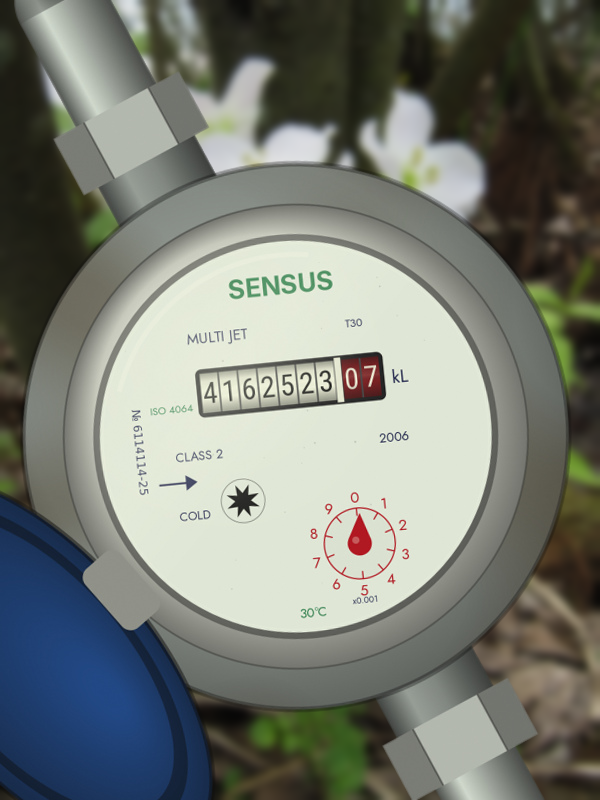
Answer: 4162523.070 (kL)
